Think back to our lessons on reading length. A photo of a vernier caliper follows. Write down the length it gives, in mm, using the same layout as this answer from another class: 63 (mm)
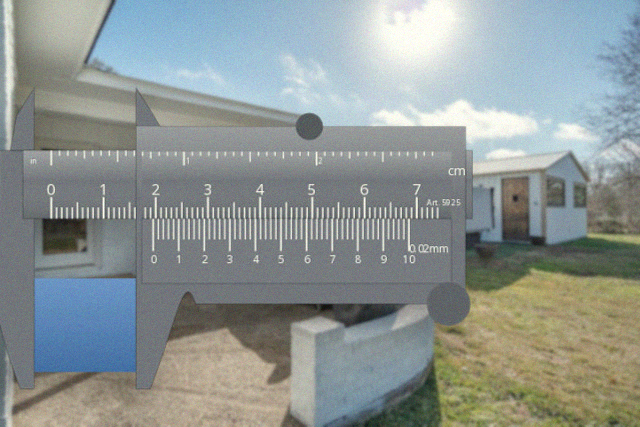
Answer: 19.5 (mm)
